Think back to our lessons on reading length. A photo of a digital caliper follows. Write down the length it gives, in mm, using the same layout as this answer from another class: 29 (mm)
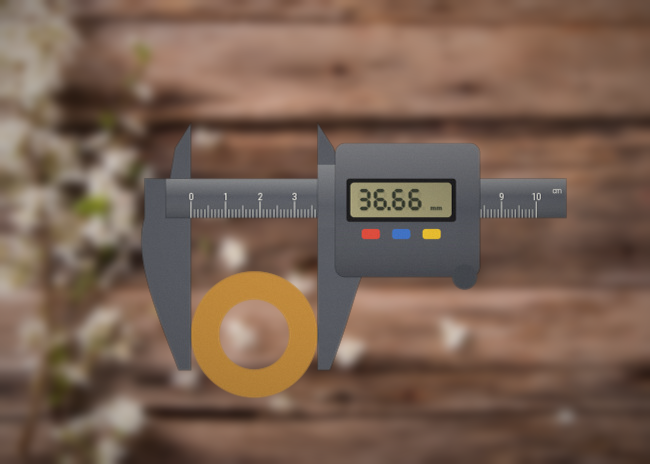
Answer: 36.66 (mm)
